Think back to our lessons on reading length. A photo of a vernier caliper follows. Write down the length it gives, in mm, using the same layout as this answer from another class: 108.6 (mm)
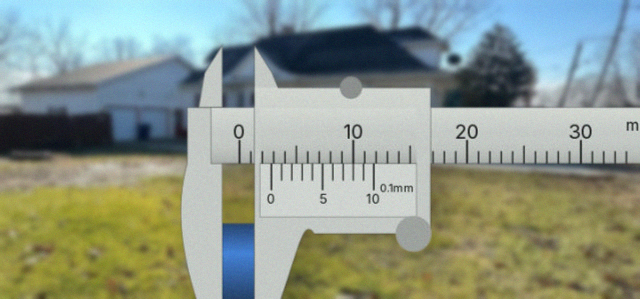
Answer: 2.8 (mm)
